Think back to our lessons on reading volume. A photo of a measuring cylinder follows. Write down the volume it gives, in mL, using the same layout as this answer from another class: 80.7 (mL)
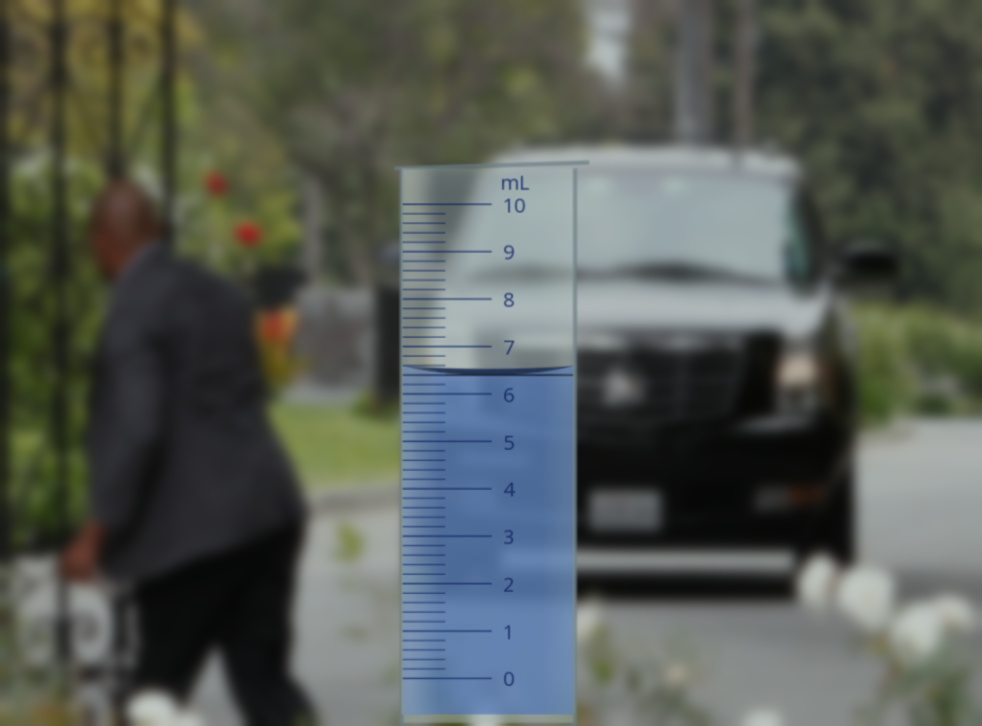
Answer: 6.4 (mL)
